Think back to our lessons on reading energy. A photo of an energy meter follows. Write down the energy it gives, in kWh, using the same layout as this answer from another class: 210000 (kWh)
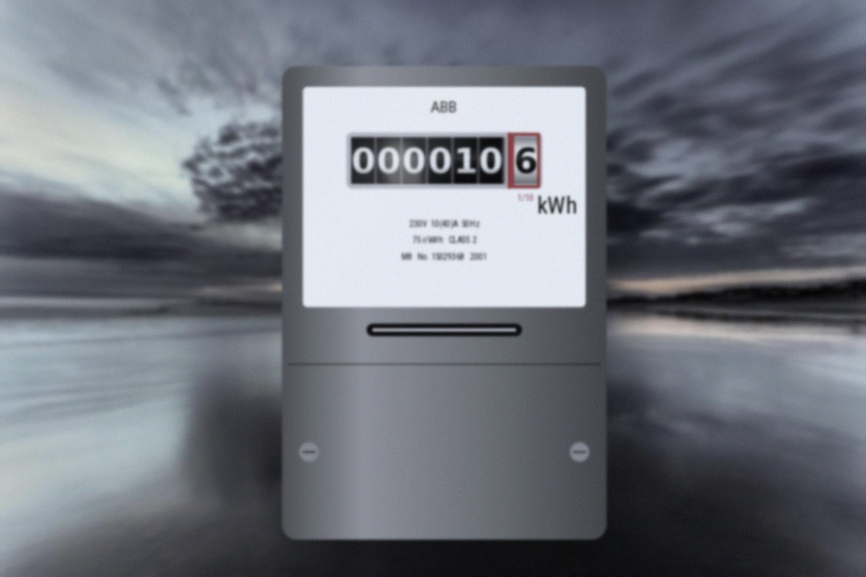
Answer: 10.6 (kWh)
